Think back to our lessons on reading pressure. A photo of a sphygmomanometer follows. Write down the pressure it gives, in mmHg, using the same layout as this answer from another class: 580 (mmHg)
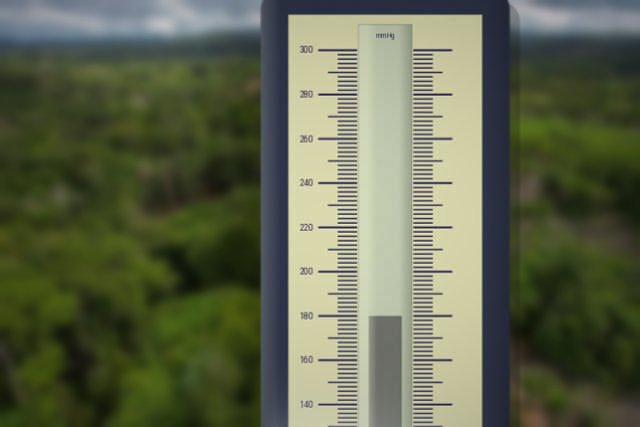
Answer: 180 (mmHg)
